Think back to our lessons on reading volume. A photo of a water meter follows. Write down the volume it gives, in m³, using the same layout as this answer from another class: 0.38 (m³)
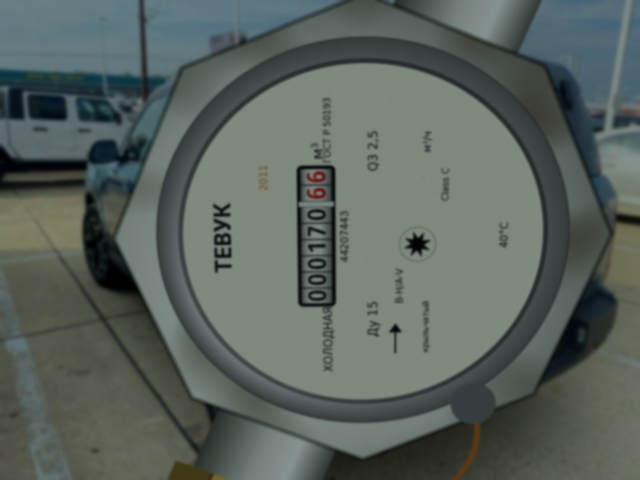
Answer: 170.66 (m³)
